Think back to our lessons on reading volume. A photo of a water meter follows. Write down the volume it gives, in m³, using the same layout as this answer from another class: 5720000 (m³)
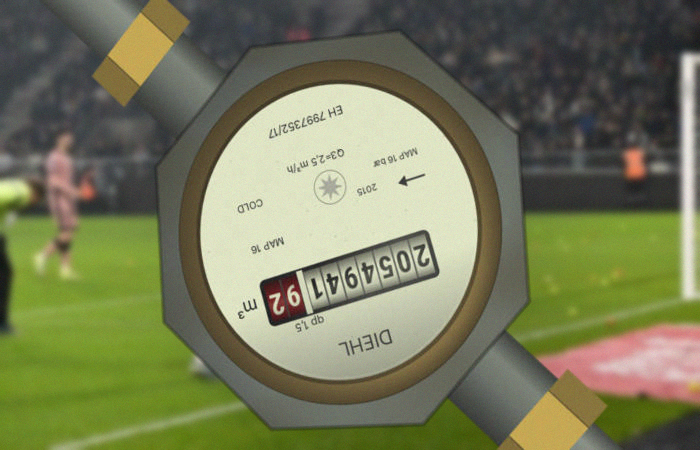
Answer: 2054941.92 (m³)
